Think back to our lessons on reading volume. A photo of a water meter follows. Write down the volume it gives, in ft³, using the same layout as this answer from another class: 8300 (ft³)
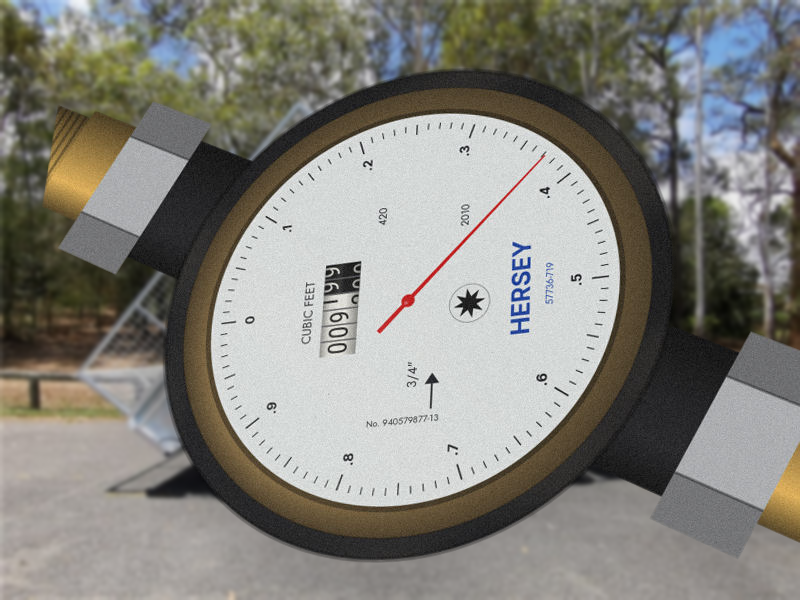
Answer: 9199.37 (ft³)
